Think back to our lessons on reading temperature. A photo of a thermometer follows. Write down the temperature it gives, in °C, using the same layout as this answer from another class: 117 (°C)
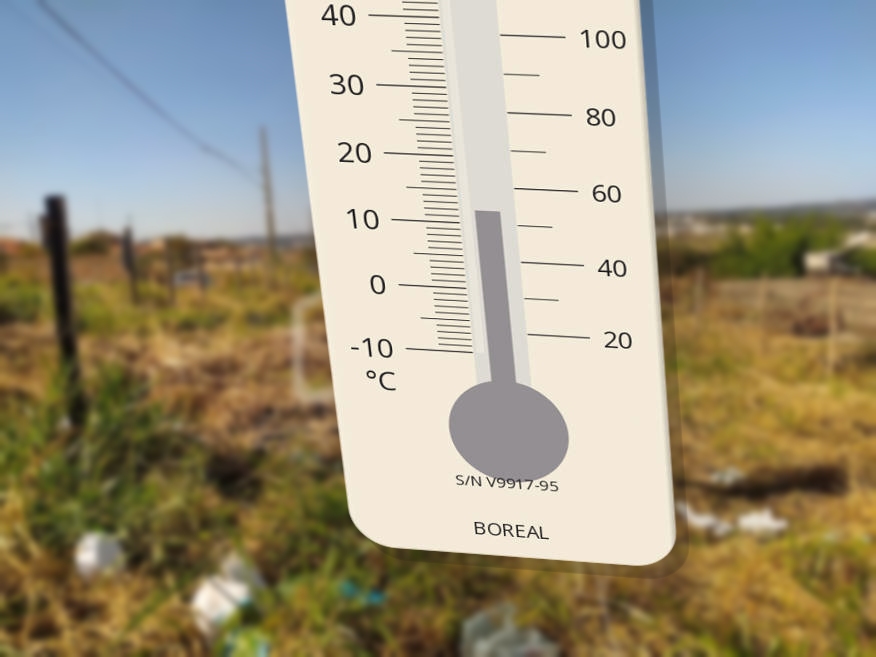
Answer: 12 (°C)
